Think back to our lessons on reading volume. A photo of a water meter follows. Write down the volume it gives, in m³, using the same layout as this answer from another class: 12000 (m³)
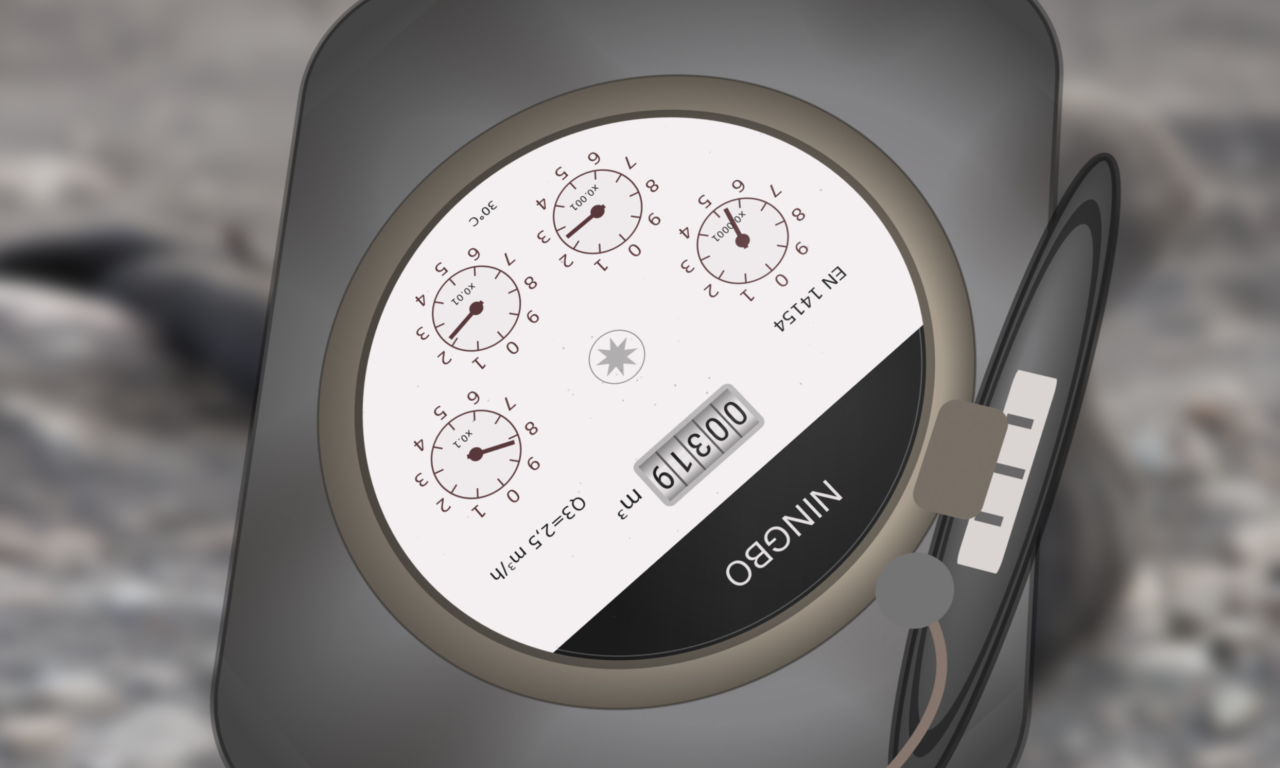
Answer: 319.8225 (m³)
